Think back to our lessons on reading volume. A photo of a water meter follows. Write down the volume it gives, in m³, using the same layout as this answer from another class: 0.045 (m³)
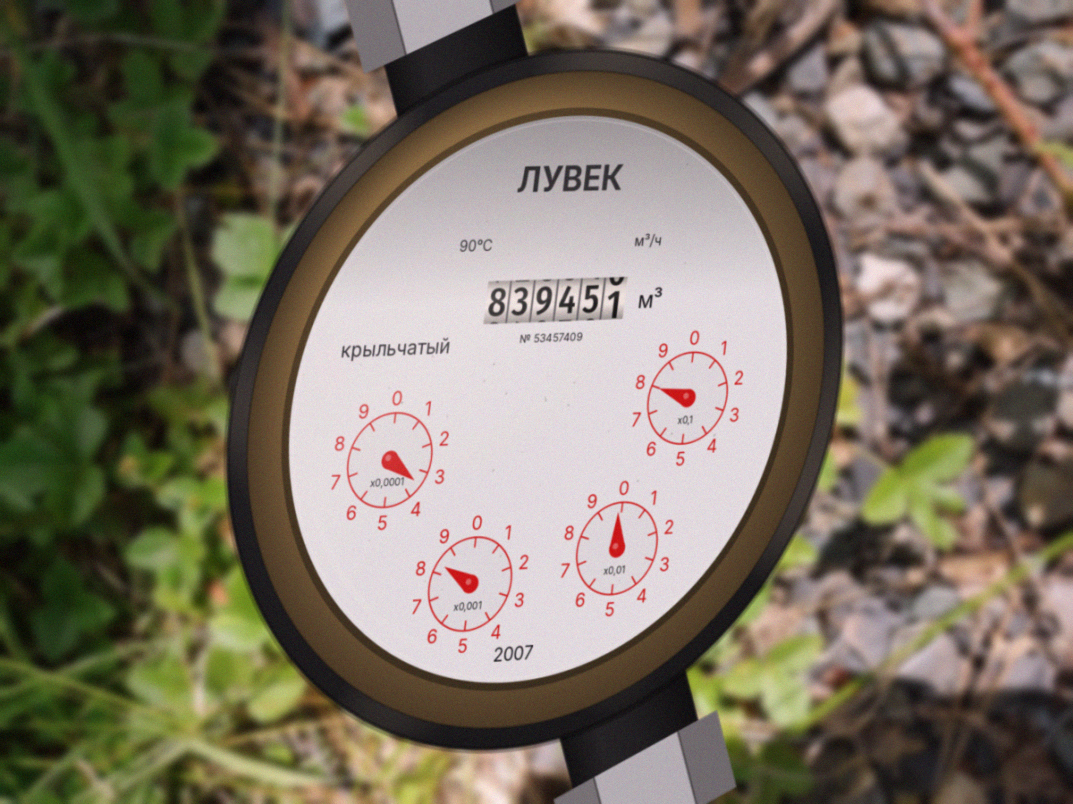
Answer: 839450.7983 (m³)
